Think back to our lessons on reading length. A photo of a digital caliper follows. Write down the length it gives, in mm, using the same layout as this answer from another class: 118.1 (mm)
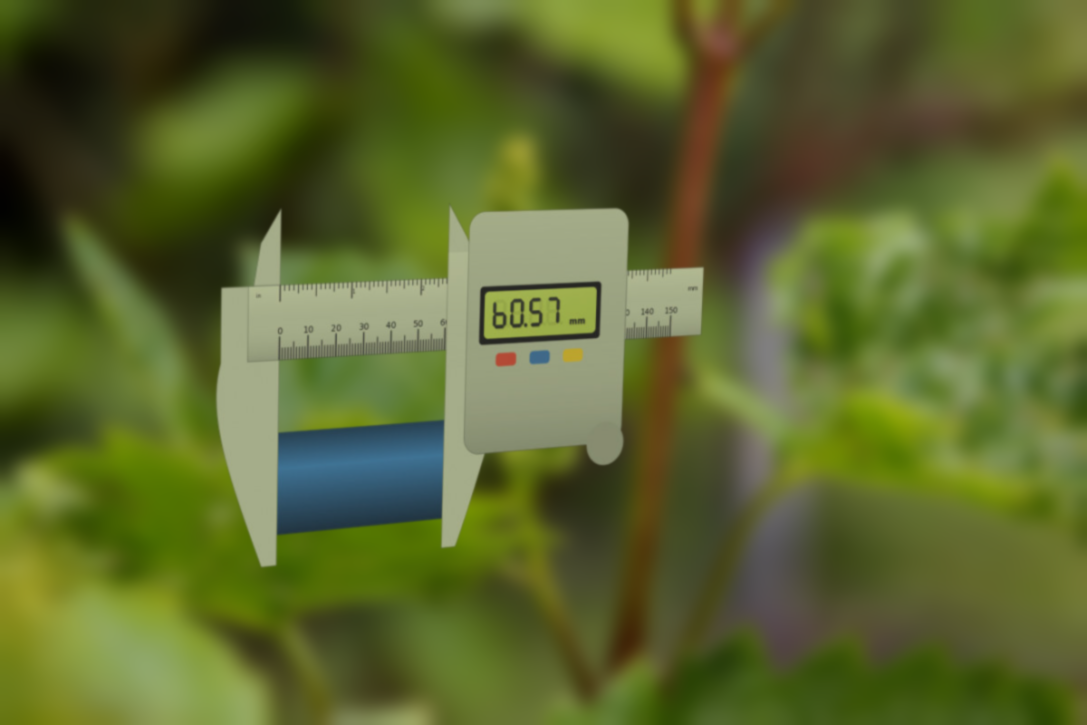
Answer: 60.57 (mm)
